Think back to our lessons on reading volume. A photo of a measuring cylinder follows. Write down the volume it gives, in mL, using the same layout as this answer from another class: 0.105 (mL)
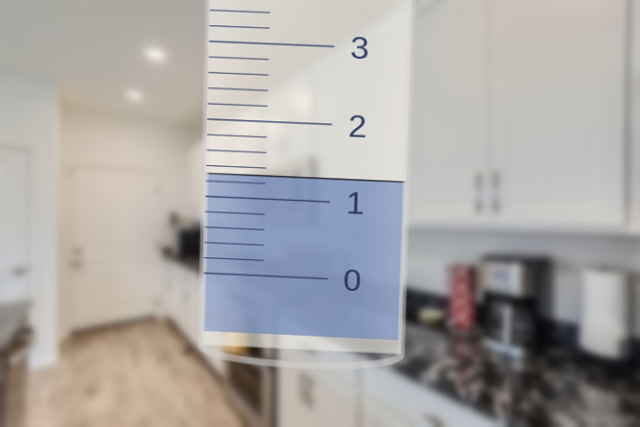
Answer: 1.3 (mL)
